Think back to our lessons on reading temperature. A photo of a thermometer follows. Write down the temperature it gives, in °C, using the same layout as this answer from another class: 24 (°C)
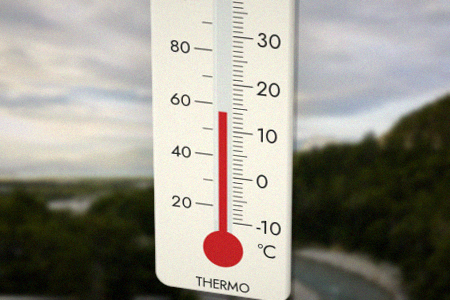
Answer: 14 (°C)
